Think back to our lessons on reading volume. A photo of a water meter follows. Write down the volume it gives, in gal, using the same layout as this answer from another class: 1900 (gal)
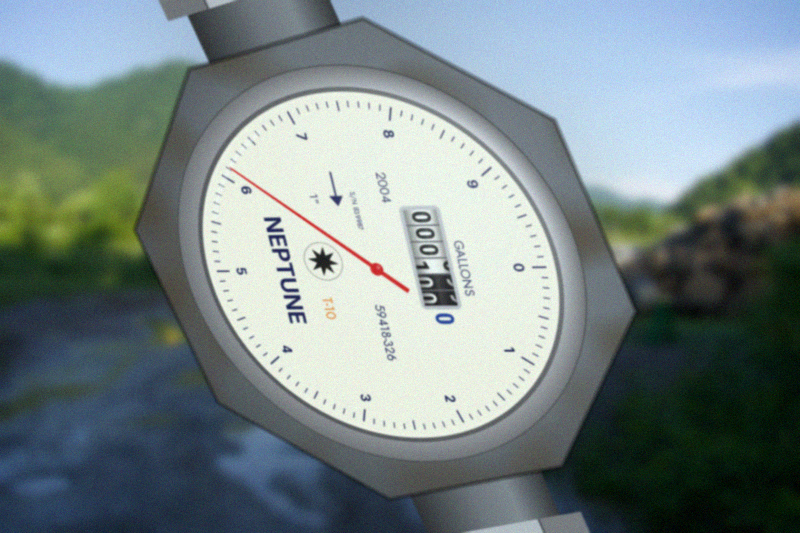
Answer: 996.1 (gal)
